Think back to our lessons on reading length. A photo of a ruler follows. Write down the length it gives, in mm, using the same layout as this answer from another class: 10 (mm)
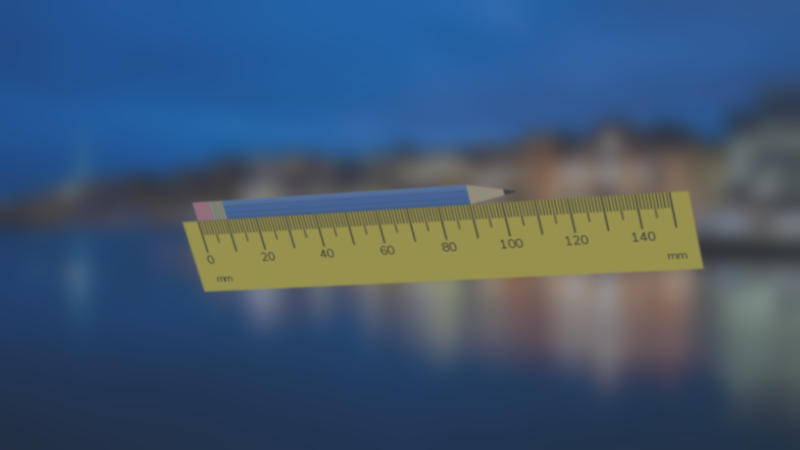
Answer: 105 (mm)
